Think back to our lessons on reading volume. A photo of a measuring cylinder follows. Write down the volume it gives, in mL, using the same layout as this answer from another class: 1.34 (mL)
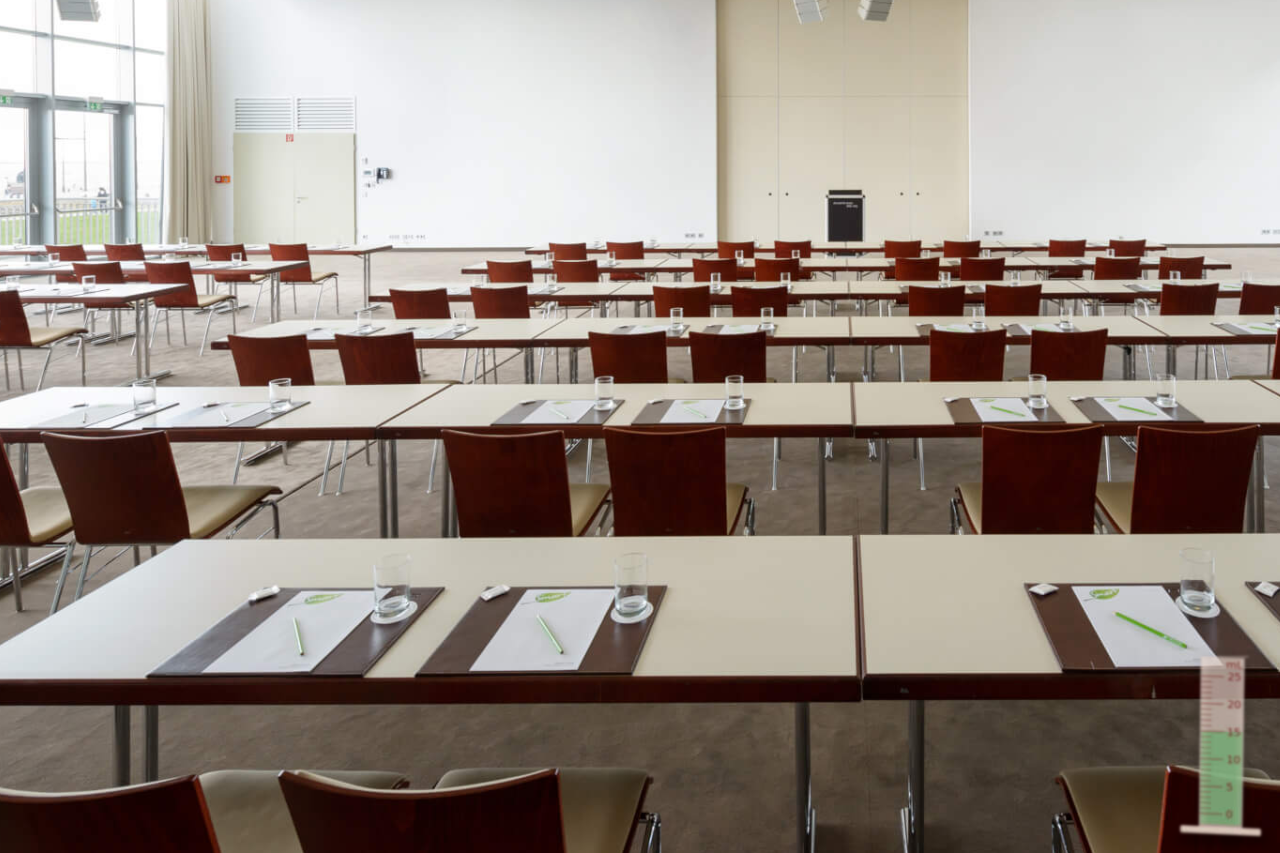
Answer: 15 (mL)
